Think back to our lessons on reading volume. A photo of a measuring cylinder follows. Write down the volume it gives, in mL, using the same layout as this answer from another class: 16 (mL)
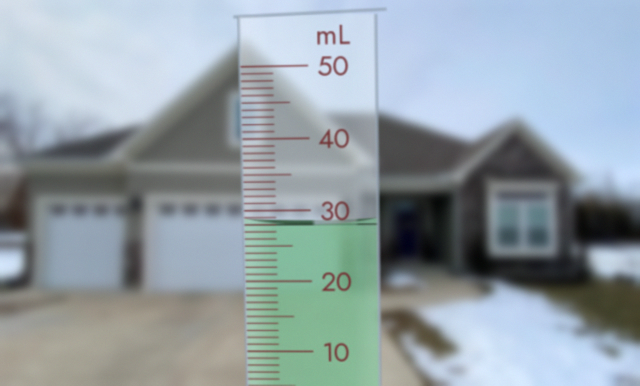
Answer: 28 (mL)
